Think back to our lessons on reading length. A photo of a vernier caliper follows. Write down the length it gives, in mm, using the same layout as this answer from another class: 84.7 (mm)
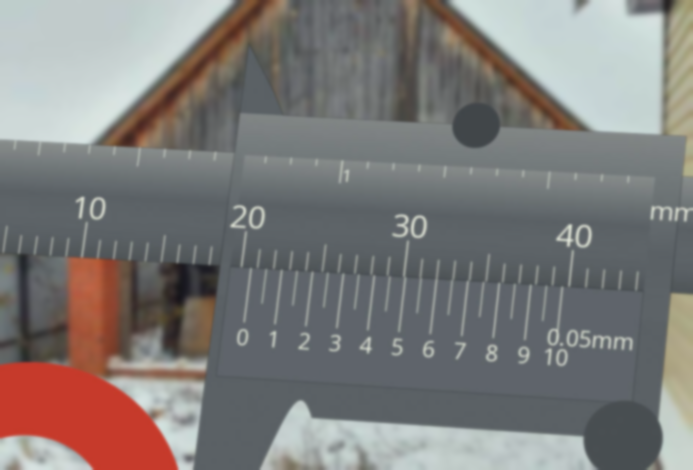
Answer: 20.6 (mm)
